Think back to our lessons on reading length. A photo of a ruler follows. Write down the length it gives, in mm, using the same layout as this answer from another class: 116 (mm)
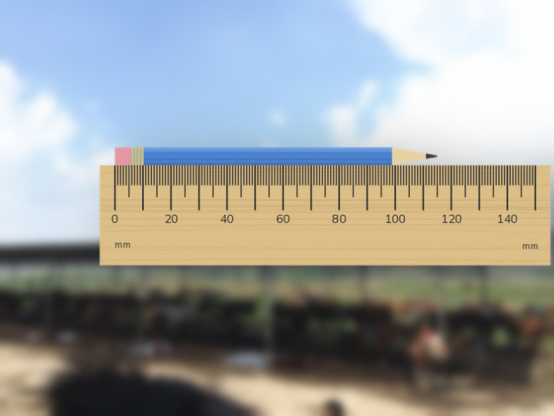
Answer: 115 (mm)
